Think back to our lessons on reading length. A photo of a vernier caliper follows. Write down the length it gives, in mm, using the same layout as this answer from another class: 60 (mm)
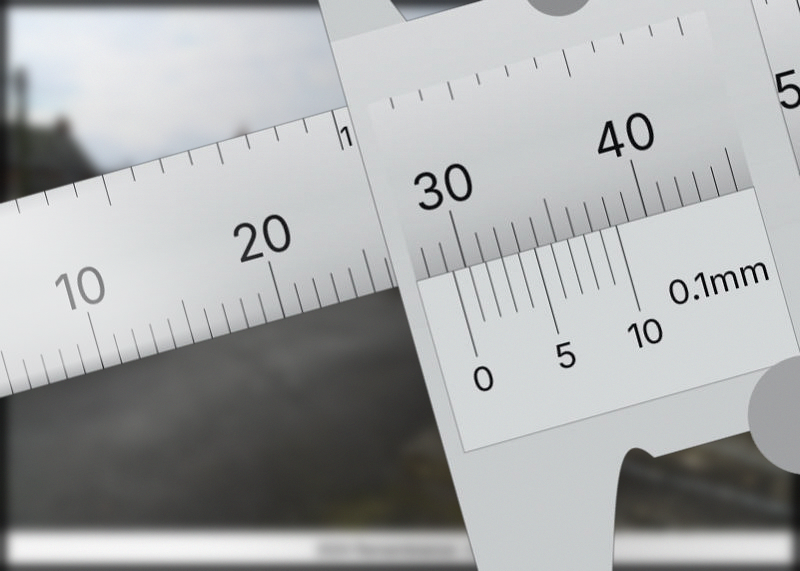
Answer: 29.3 (mm)
